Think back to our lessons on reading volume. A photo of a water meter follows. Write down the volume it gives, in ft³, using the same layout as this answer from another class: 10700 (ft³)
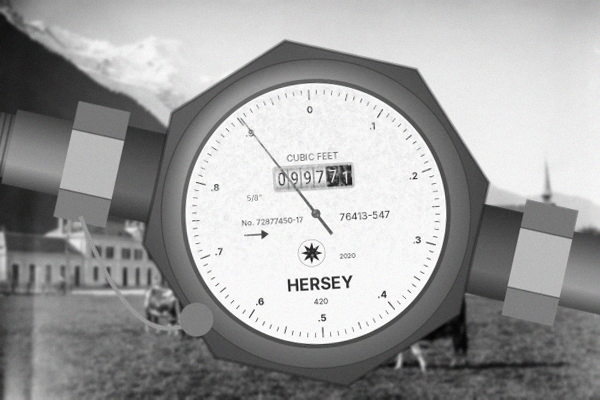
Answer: 99770.90 (ft³)
